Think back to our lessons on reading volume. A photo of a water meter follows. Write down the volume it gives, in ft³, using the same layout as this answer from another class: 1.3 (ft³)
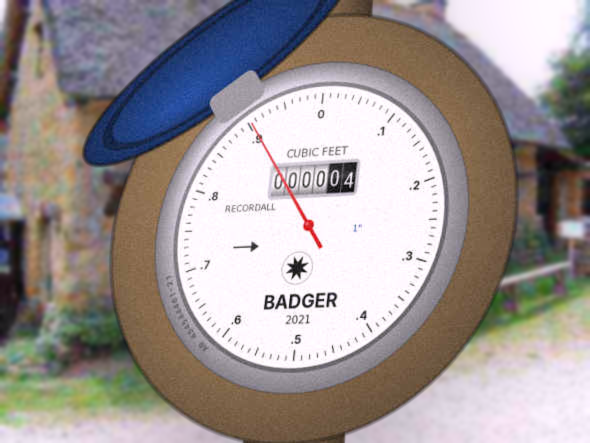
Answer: 3.90 (ft³)
